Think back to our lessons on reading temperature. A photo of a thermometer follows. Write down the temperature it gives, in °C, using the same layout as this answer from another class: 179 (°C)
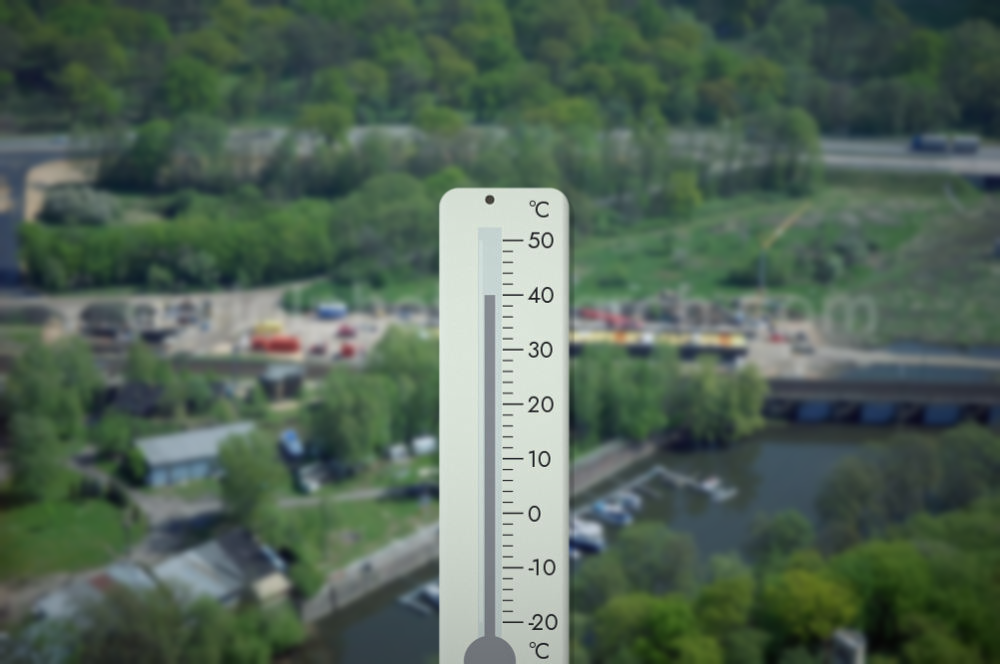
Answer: 40 (°C)
